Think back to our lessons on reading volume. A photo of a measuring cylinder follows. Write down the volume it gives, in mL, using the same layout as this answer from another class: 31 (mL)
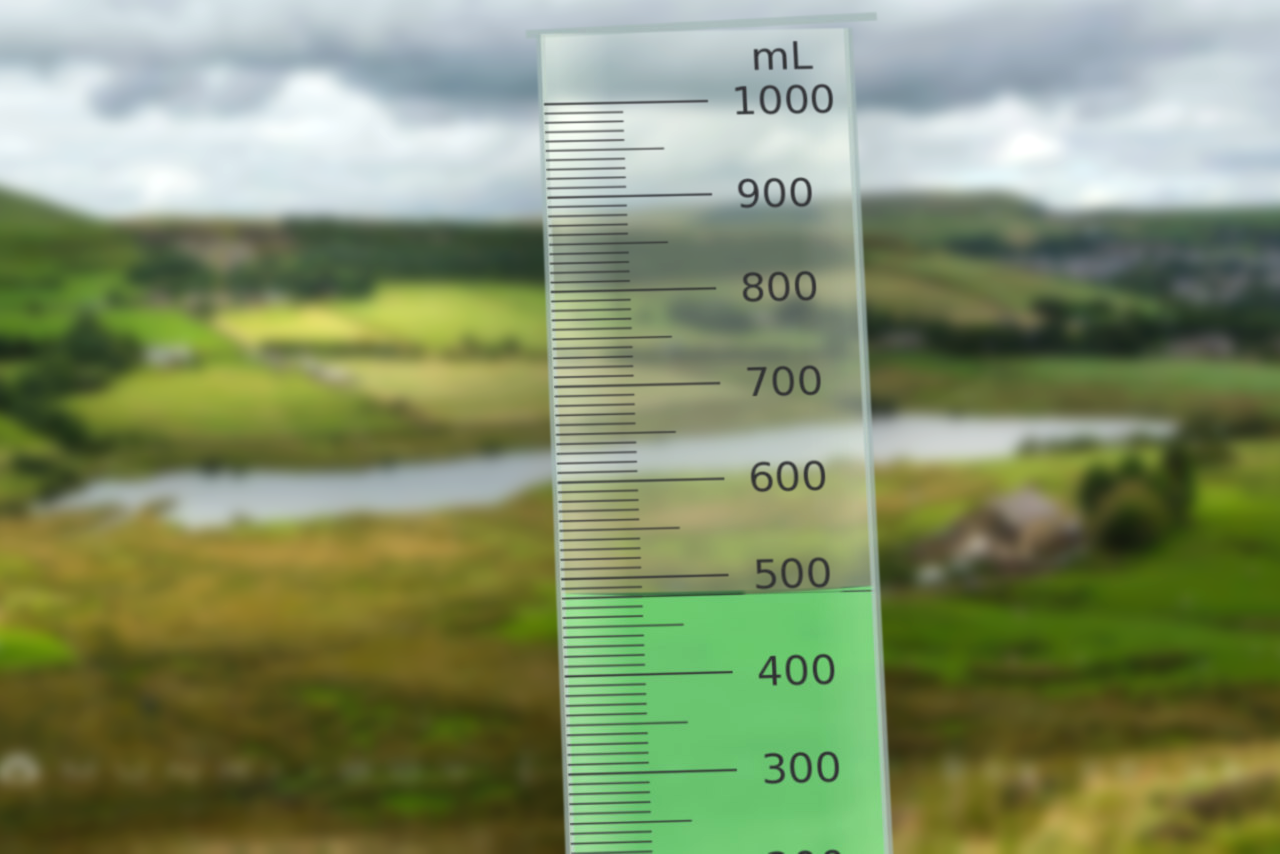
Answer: 480 (mL)
